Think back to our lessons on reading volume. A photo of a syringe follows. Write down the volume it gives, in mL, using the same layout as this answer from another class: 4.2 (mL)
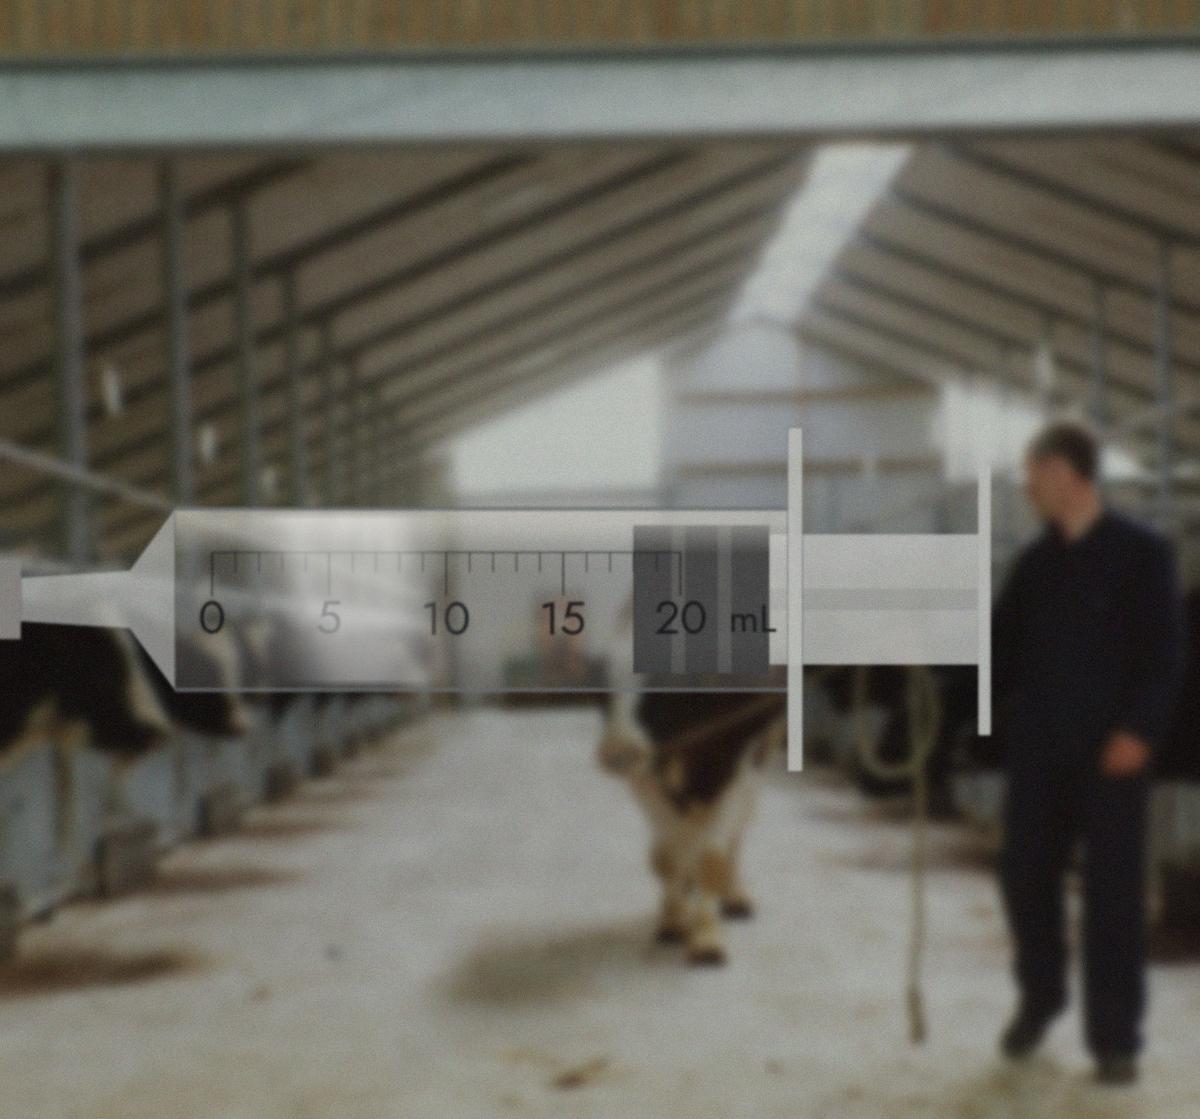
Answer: 18 (mL)
